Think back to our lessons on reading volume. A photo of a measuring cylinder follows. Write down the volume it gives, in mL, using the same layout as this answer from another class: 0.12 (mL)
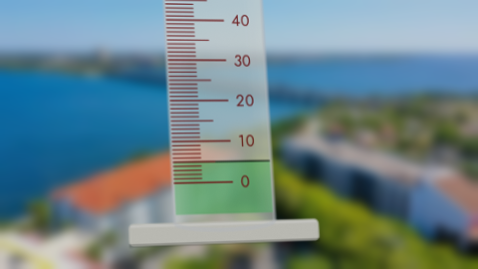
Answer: 5 (mL)
